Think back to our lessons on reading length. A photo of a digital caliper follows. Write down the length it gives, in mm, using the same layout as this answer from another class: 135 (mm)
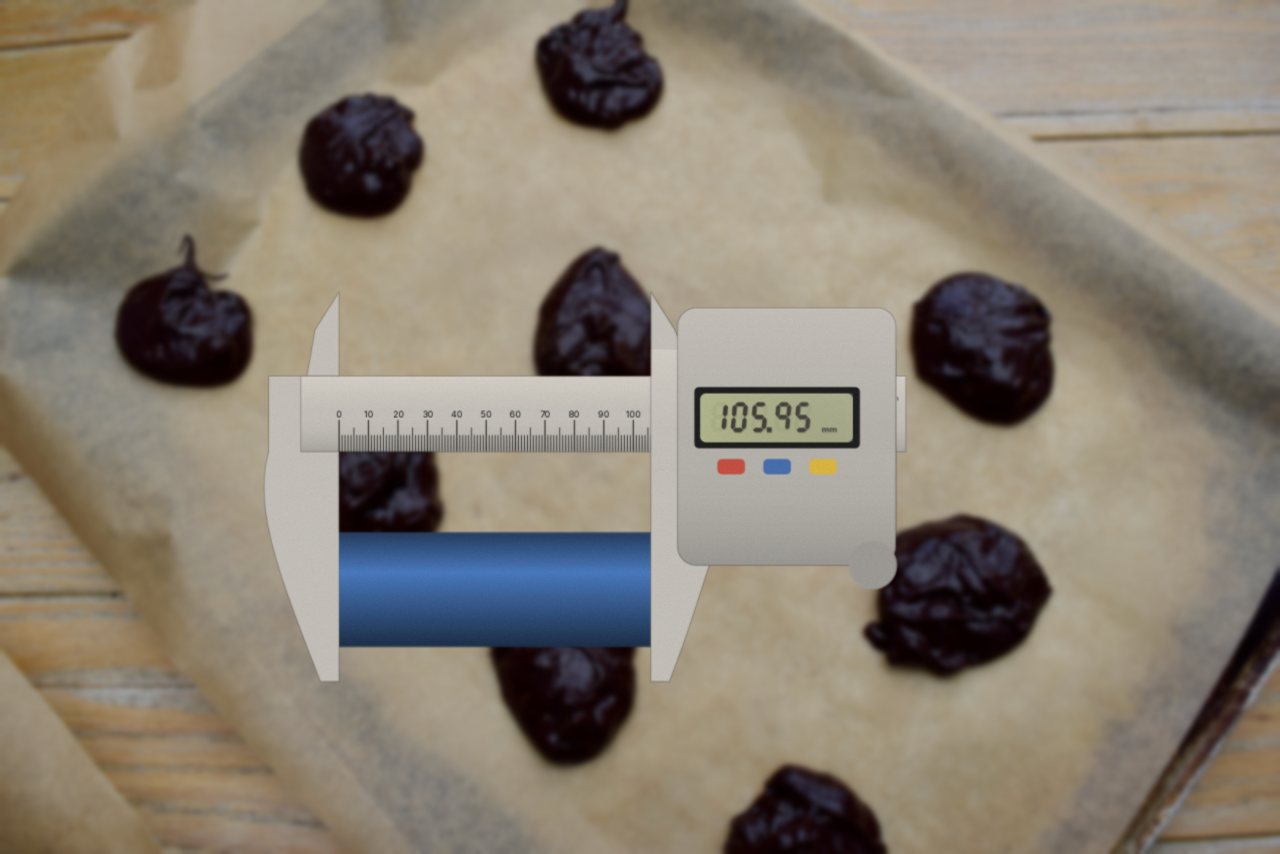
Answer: 105.95 (mm)
